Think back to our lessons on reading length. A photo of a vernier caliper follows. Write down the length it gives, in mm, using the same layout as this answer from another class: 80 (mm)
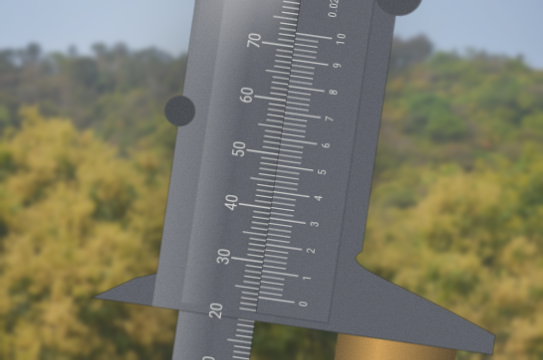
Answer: 23.5 (mm)
